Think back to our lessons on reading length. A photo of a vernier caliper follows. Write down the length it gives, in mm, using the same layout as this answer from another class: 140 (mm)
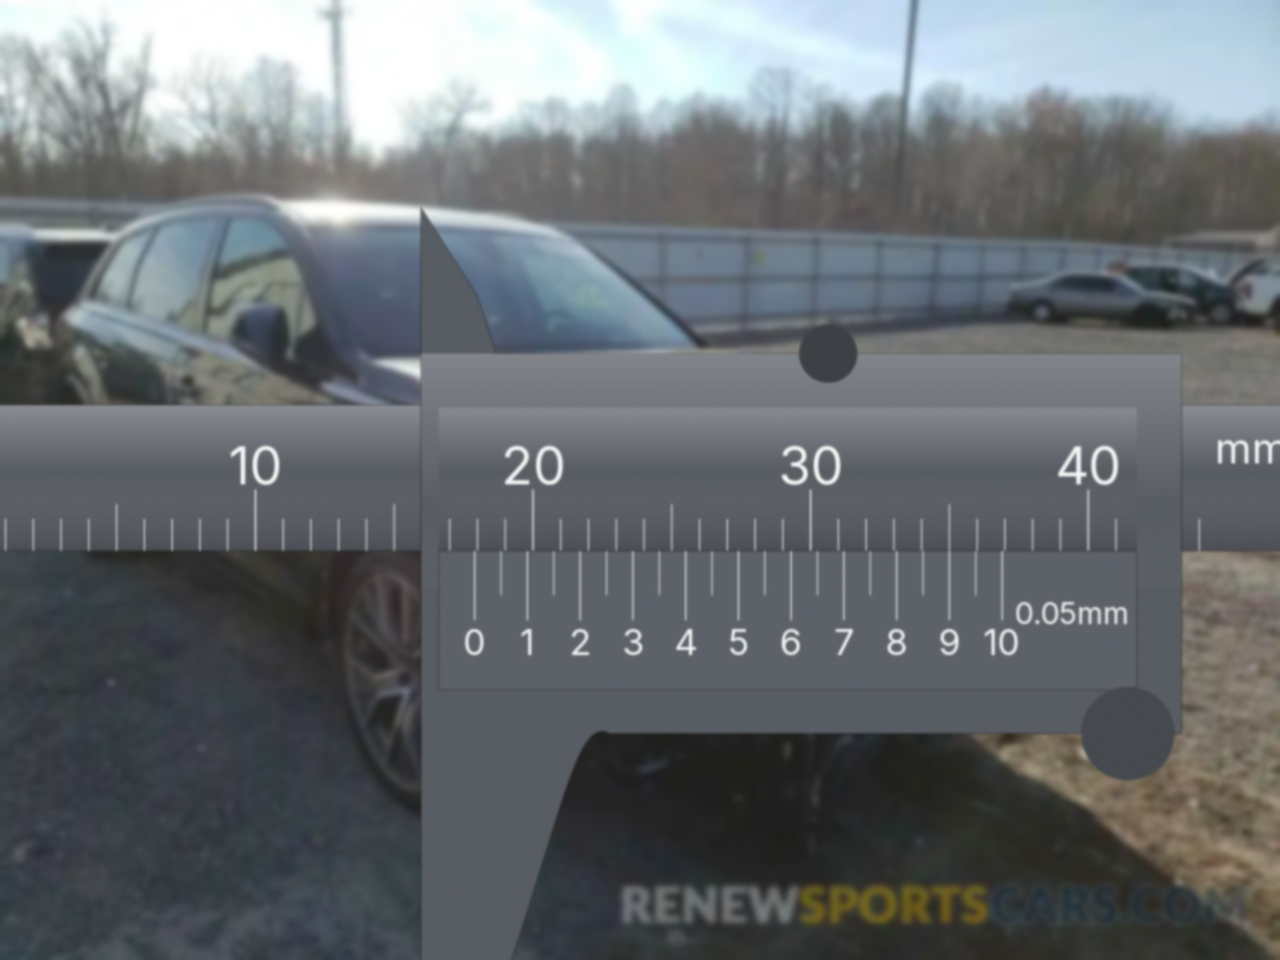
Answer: 17.9 (mm)
